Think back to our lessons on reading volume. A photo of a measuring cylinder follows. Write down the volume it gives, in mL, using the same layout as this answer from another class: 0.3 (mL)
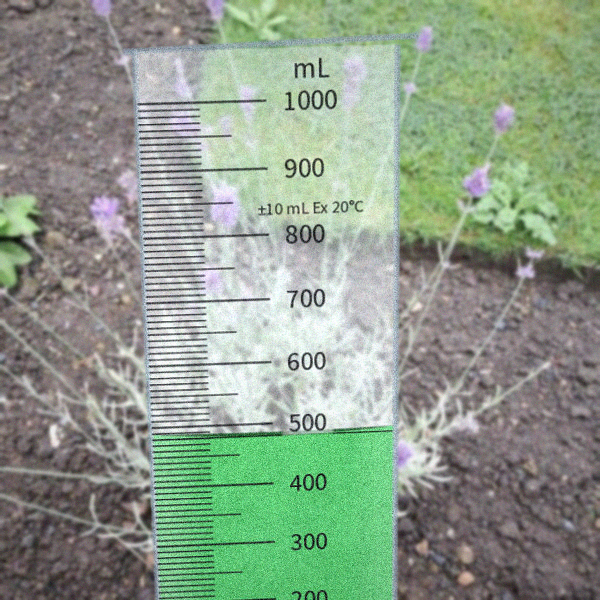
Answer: 480 (mL)
